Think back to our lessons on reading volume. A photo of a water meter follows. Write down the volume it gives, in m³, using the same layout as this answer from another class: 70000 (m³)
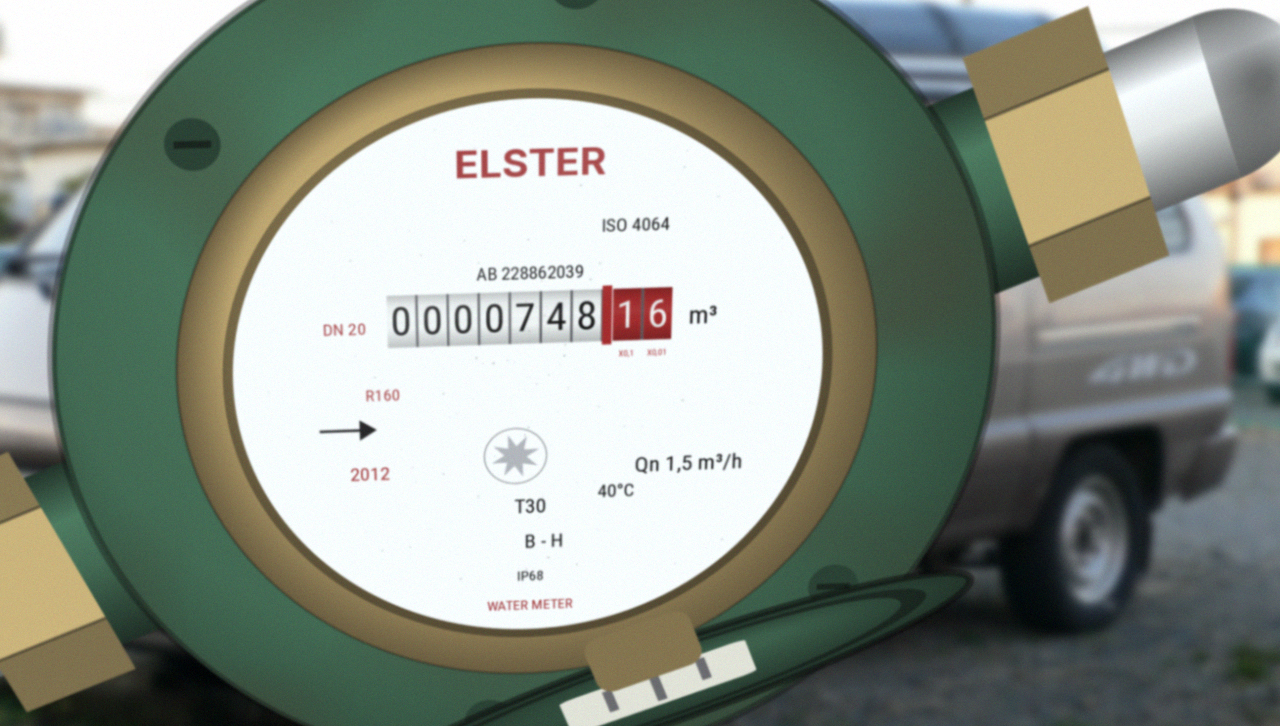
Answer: 748.16 (m³)
